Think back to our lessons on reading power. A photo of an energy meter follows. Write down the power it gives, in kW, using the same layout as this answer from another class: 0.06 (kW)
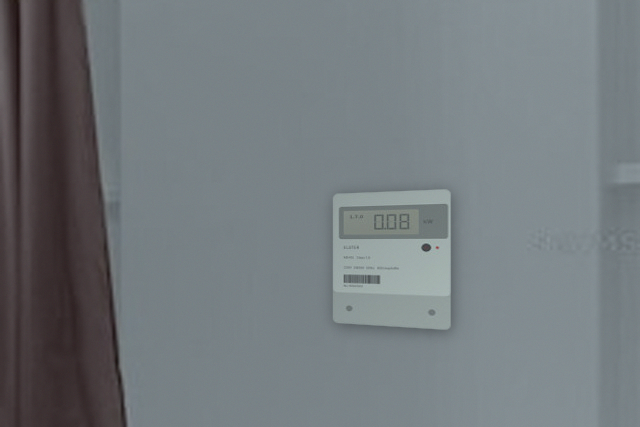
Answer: 0.08 (kW)
